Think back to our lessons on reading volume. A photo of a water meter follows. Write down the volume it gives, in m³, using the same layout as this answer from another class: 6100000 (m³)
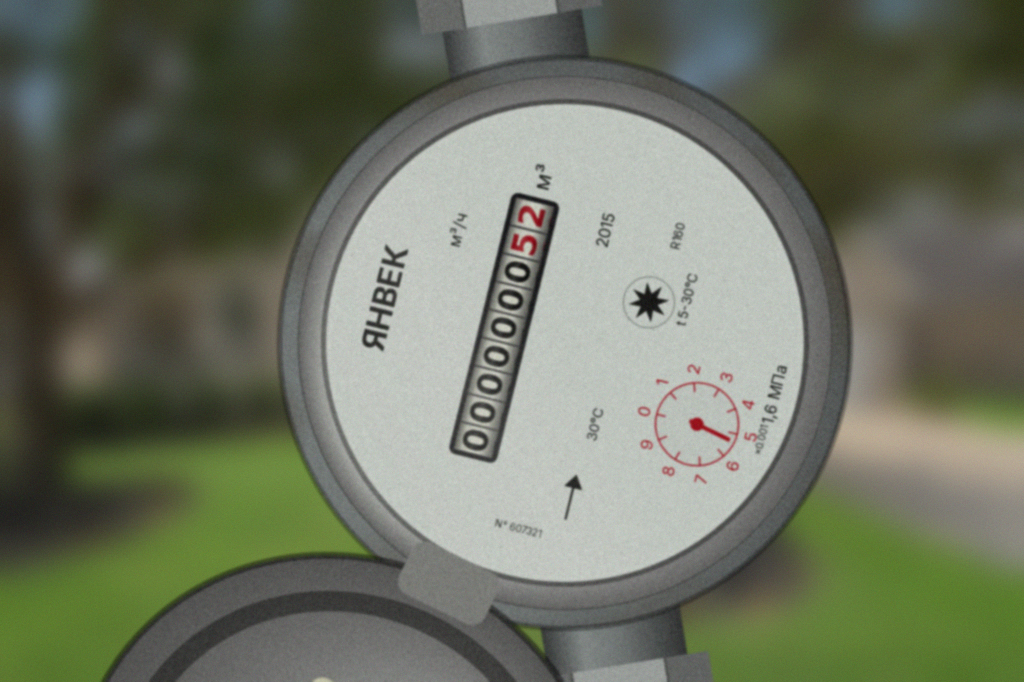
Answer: 0.525 (m³)
